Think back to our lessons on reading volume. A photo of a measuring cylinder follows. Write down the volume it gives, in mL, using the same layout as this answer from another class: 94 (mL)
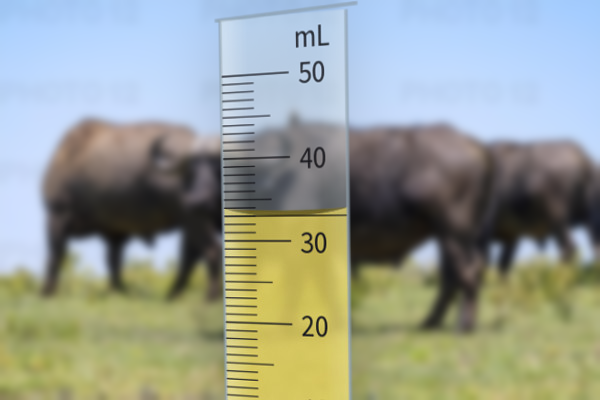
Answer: 33 (mL)
